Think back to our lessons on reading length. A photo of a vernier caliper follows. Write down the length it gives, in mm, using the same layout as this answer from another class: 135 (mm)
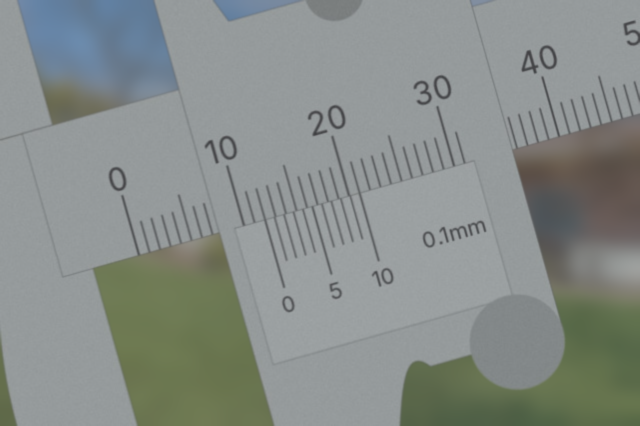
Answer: 12.0 (mm)
